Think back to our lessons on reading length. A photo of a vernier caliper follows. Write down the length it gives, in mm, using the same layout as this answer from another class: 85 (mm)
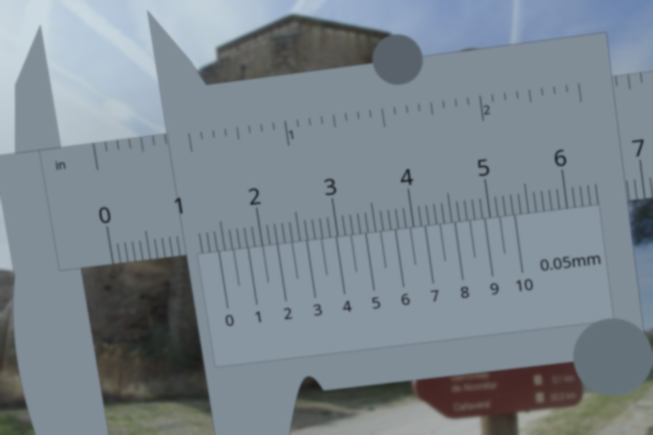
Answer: 14.2 (mm)
